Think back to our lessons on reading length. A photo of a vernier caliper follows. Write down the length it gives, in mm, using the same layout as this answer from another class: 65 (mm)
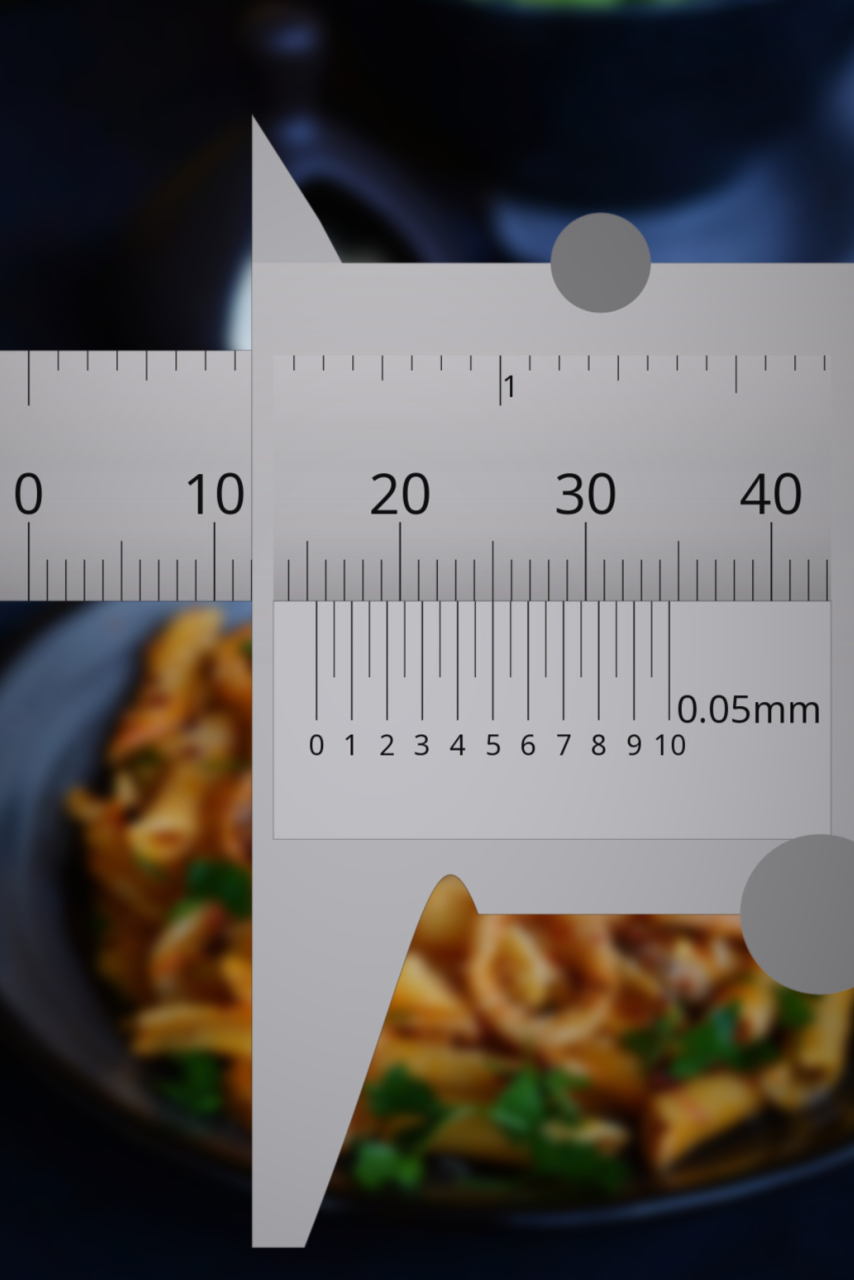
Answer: 15.5 (mm)
